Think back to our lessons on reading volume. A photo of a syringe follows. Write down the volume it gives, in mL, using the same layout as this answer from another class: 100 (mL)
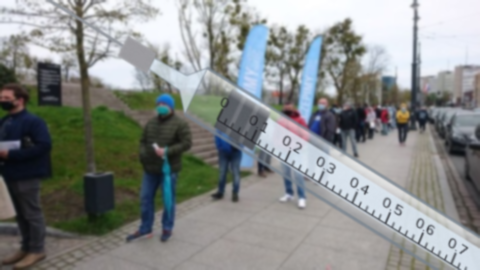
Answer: 0 (mL)
